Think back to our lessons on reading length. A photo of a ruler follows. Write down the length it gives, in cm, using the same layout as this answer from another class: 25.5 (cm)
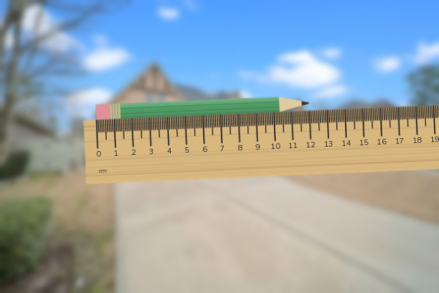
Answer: 12 (cm)
